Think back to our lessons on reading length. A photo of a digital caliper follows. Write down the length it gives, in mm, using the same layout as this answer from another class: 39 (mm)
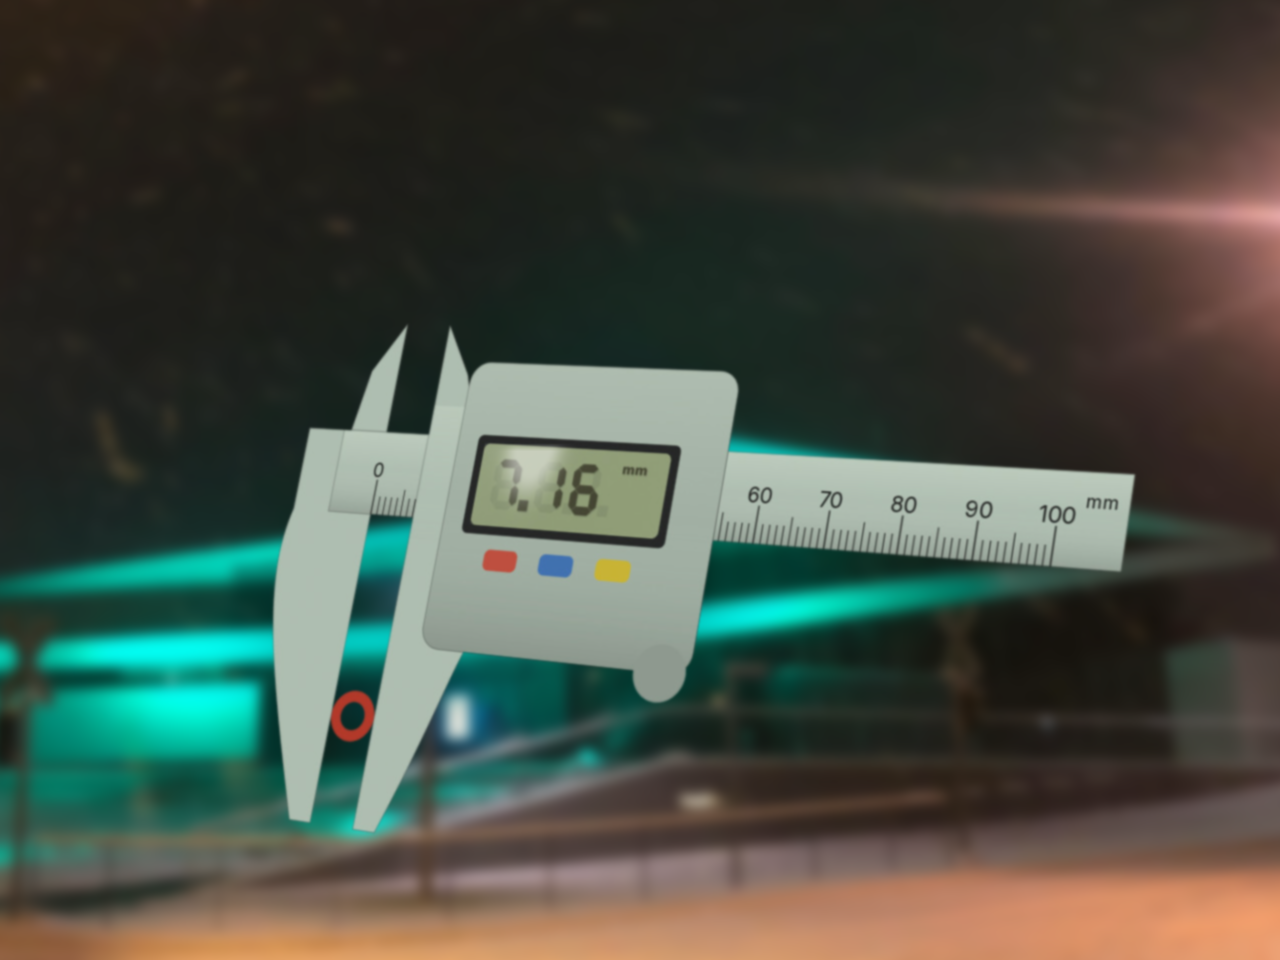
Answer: 7.16 (mm)
